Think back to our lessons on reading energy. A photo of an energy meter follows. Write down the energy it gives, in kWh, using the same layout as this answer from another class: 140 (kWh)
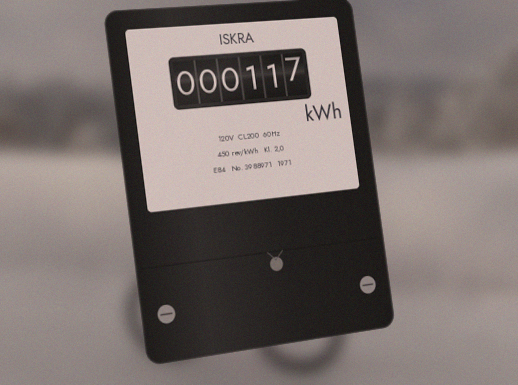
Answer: 117 (kWh)
